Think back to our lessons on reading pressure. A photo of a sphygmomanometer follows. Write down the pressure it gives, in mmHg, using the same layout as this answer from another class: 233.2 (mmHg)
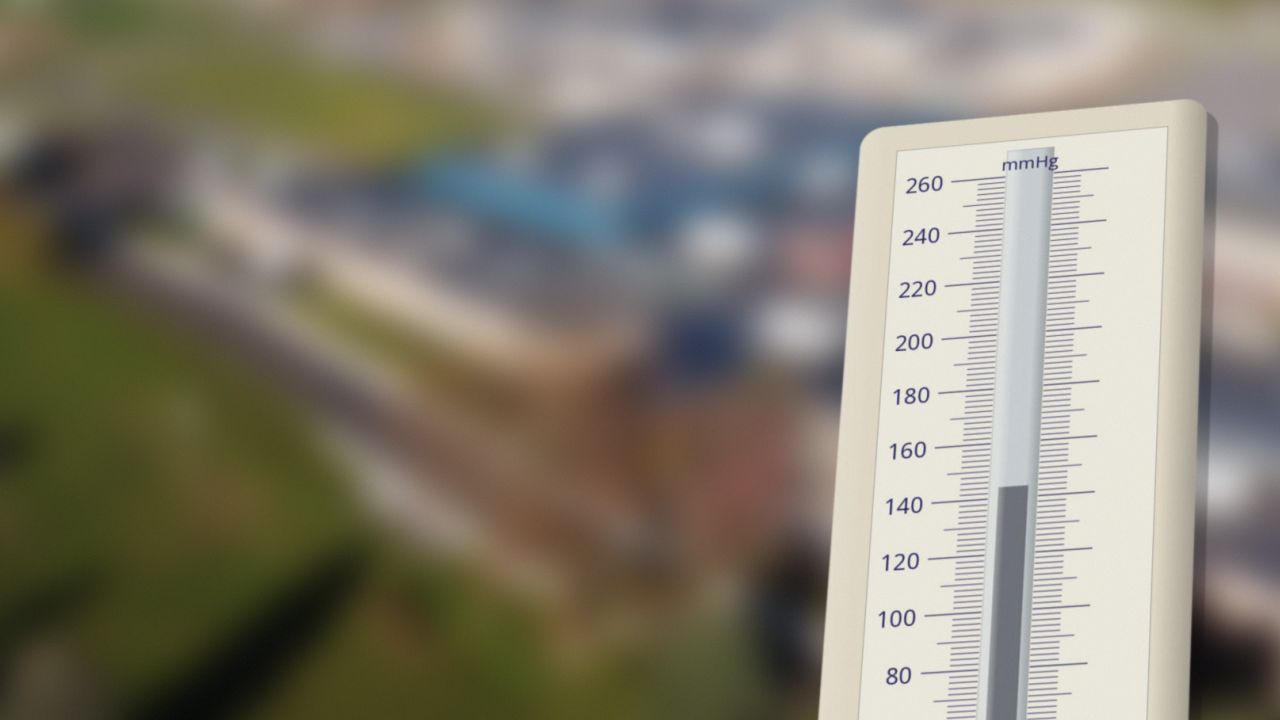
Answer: 144 (mmHg)
